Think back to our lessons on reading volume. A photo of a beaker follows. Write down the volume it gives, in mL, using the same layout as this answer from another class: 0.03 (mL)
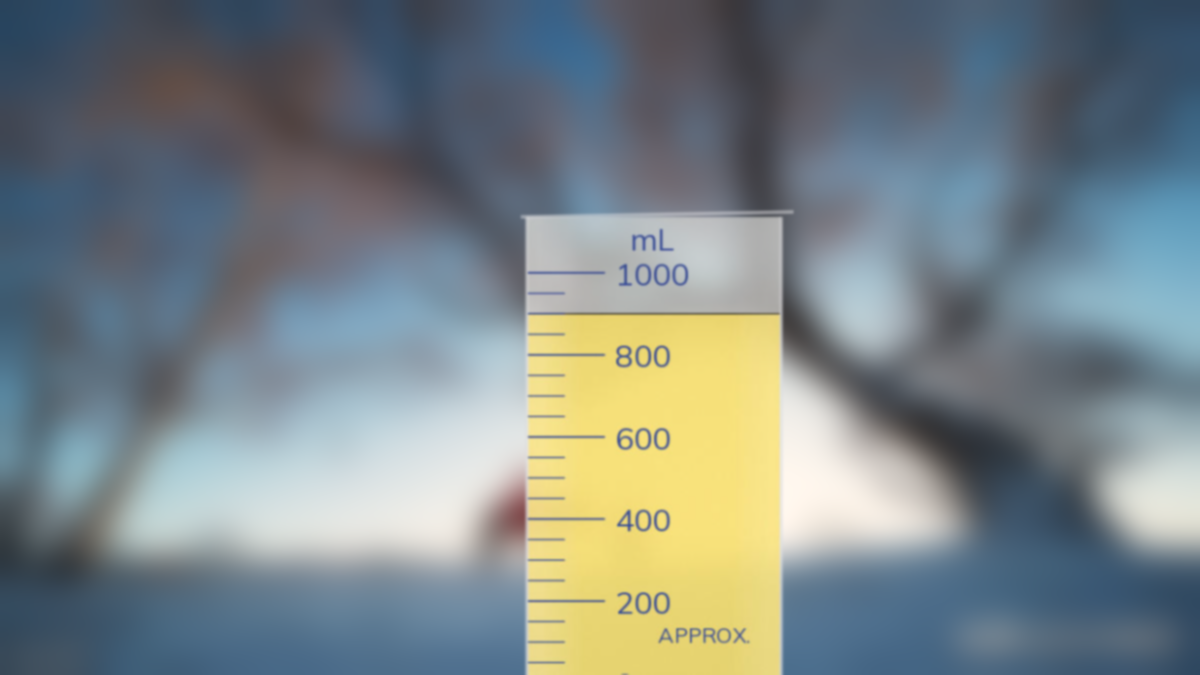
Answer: 900 (mL)
